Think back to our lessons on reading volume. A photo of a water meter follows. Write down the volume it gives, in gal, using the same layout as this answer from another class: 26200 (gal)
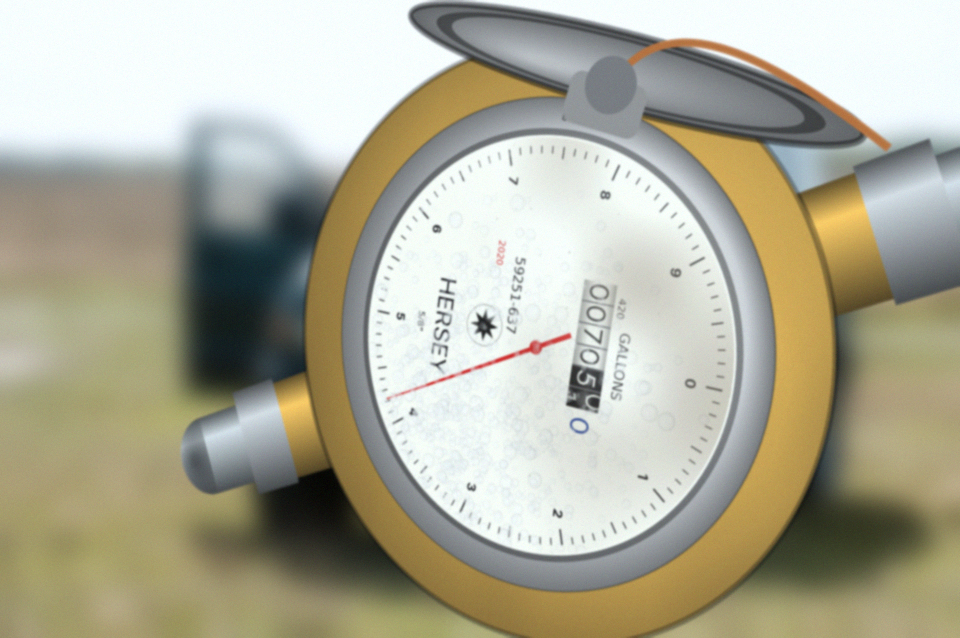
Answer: 70504.2 (gal)
